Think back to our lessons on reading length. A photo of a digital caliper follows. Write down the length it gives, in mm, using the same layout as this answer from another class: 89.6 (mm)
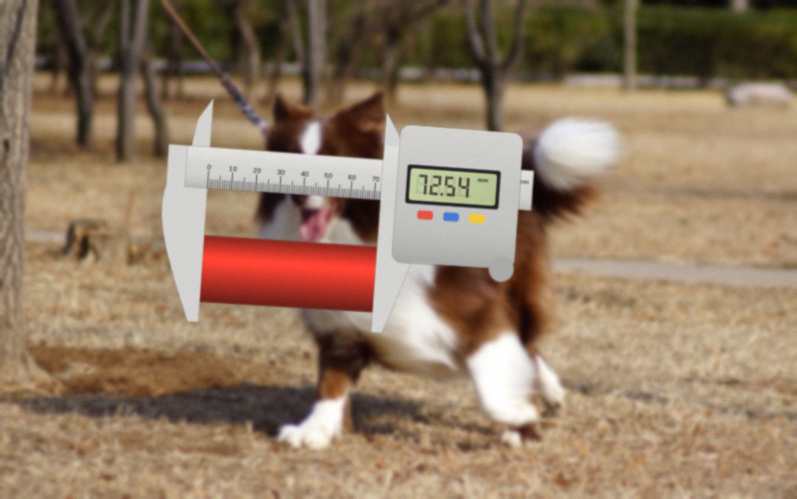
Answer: 72.54 (mm)
